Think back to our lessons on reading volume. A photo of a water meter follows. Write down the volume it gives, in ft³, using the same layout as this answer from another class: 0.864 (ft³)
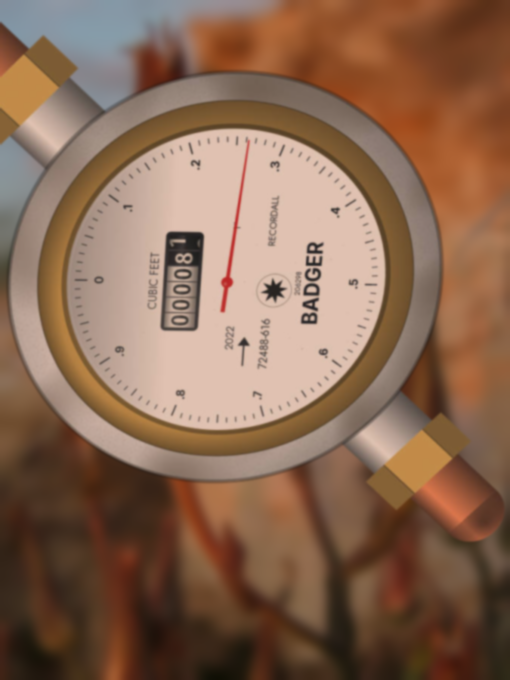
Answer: 81.26 (ft³)
